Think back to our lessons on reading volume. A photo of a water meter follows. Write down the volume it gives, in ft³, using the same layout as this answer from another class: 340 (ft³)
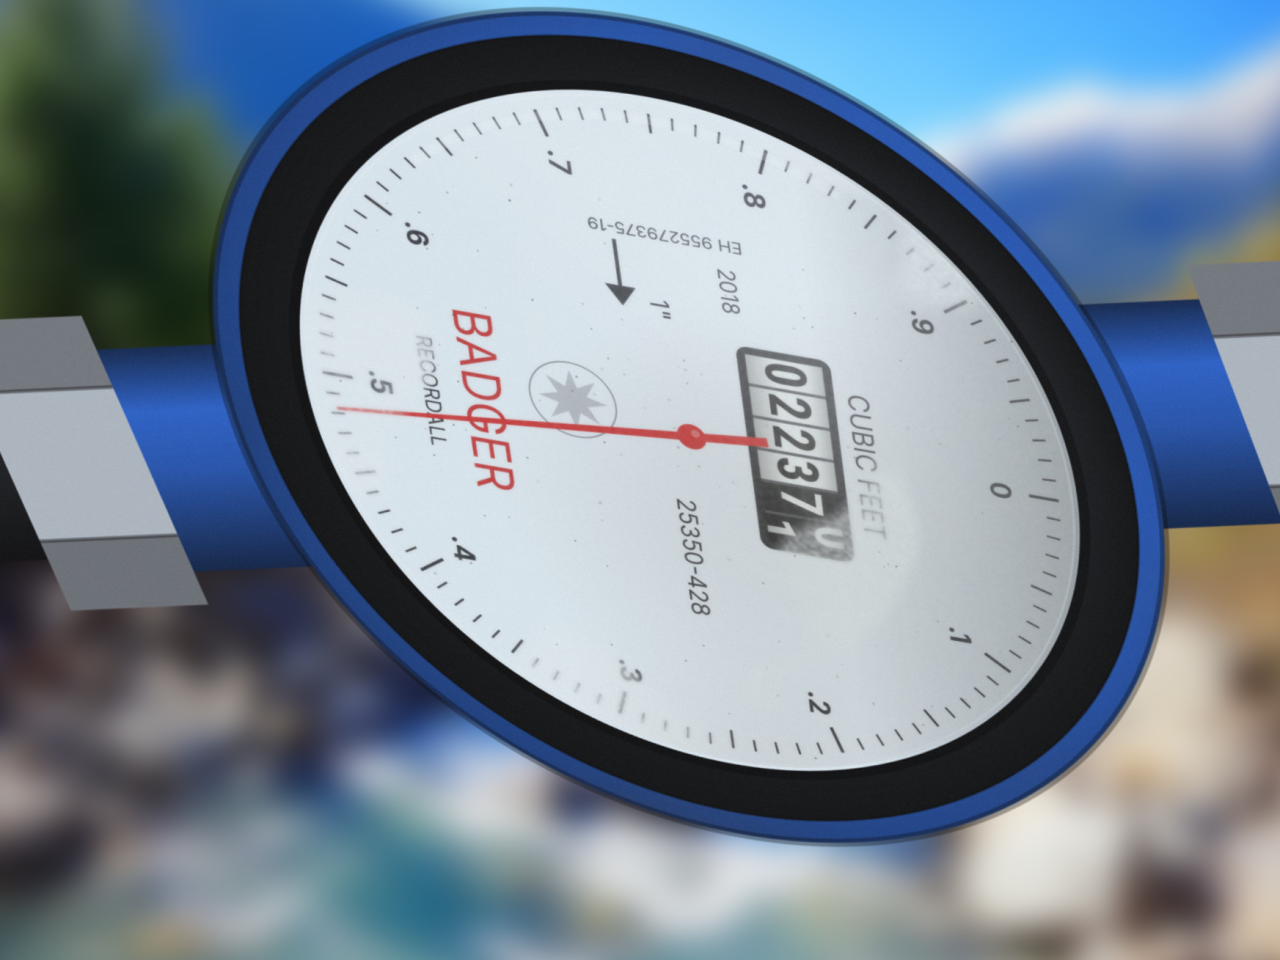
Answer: 22370.48 (ft³)
